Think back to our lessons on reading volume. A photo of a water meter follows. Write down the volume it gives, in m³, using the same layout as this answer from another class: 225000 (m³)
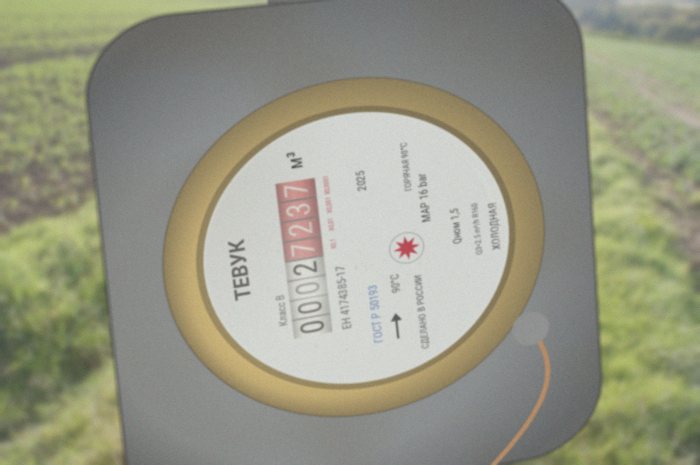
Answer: 2.7237 (m³)
